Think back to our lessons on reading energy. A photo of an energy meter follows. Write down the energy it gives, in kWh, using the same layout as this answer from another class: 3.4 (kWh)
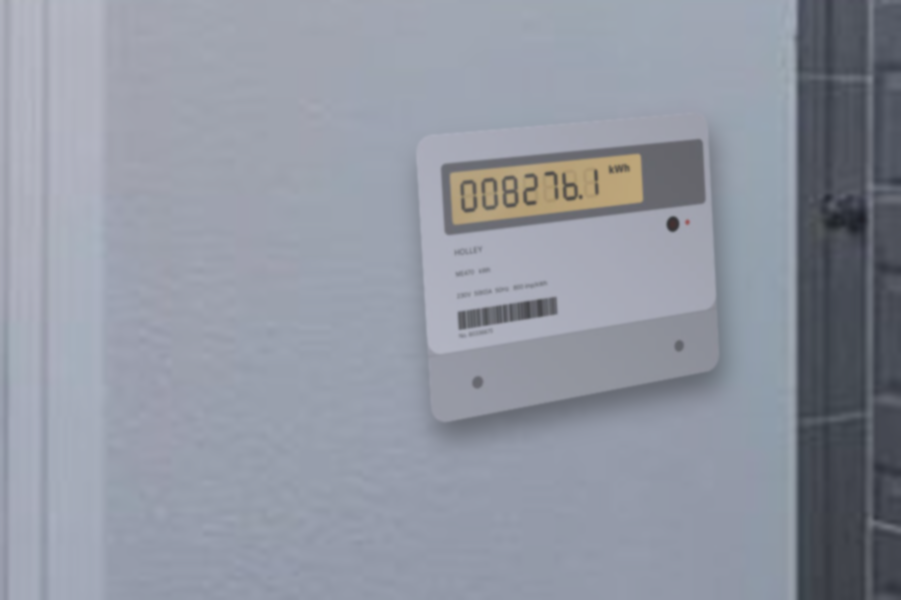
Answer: 8276.1 (kWh)
